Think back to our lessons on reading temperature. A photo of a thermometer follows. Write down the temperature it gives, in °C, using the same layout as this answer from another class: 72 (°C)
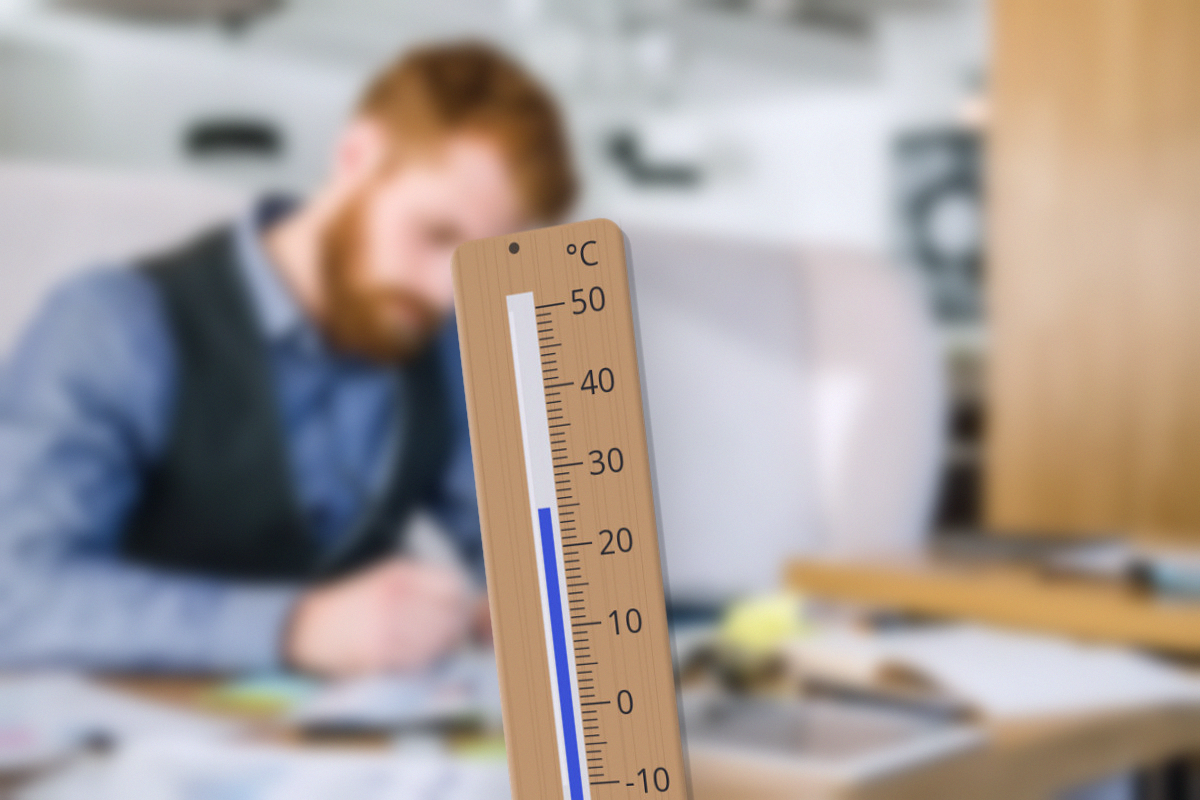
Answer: 25 (°C)
